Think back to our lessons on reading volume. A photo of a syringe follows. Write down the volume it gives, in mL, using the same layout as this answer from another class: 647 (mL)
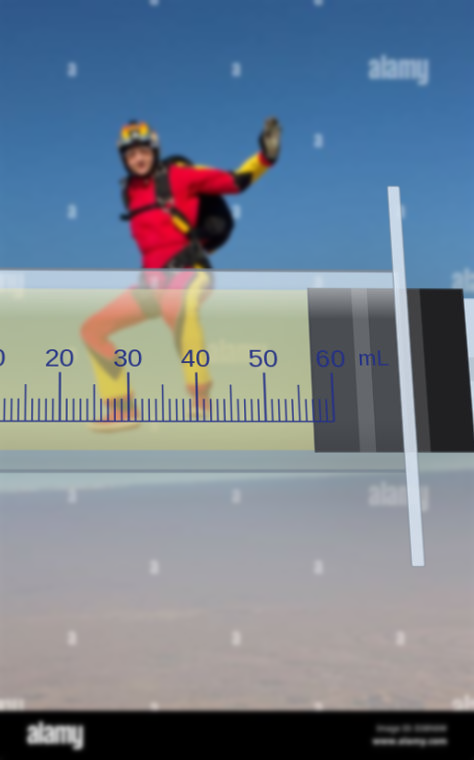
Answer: 57 (mL)
